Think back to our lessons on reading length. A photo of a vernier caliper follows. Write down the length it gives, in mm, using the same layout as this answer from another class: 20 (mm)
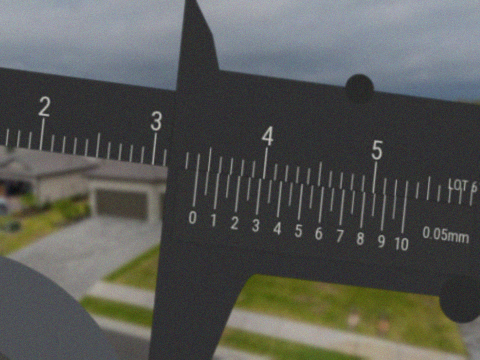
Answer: 34.0 (mm)
